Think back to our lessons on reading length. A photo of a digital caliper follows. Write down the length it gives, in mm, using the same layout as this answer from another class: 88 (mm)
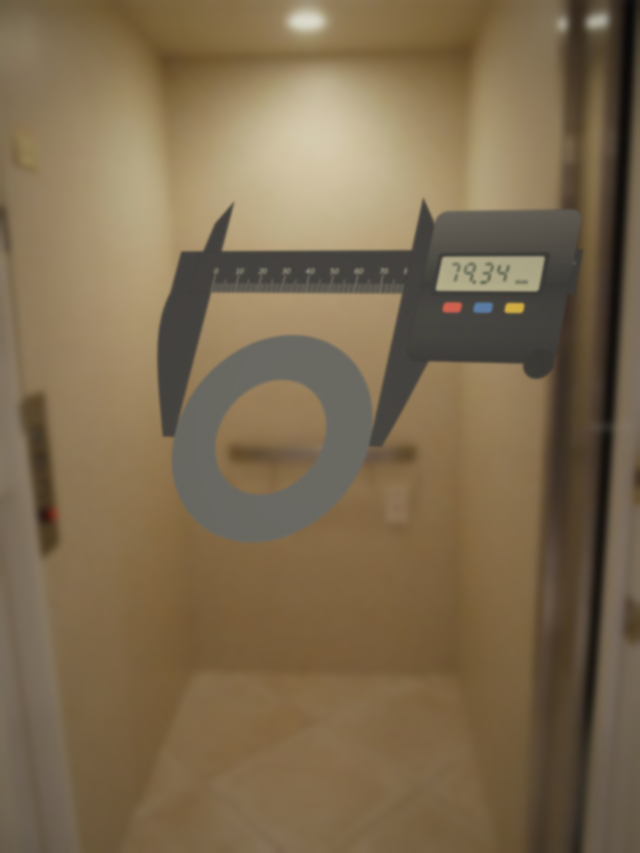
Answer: 79.34 (mm)
